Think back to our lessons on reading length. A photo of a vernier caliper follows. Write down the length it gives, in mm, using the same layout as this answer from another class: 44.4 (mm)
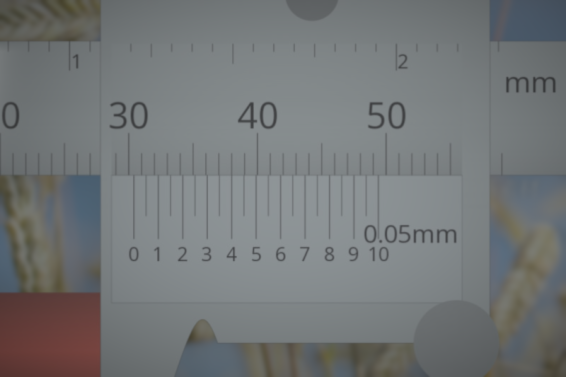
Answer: 30.4 (mm)
